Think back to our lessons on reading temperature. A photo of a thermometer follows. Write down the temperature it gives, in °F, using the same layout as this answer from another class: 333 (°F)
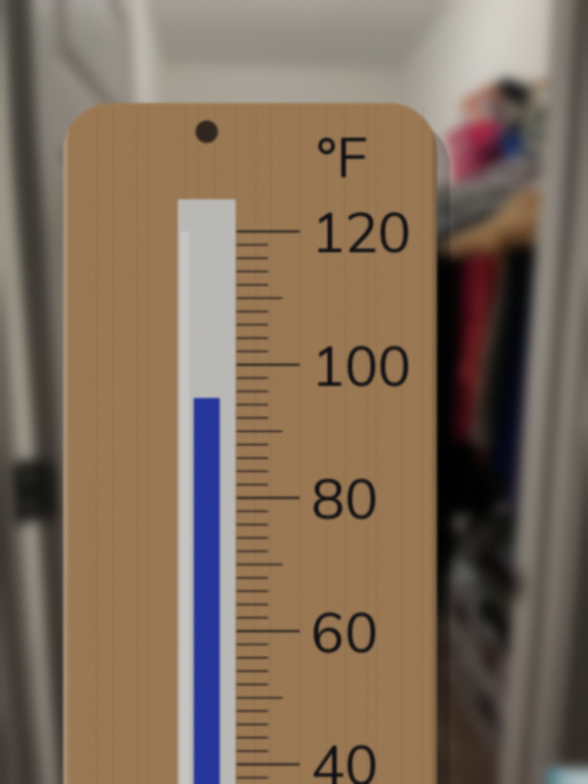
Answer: 95 (°F)
